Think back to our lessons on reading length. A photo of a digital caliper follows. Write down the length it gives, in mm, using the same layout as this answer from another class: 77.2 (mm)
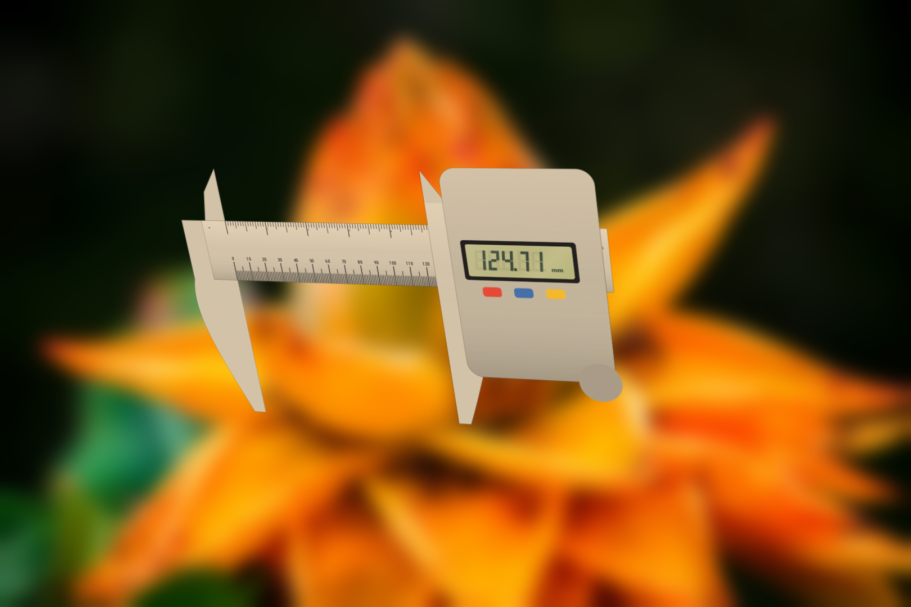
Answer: 124.71 (mm)
